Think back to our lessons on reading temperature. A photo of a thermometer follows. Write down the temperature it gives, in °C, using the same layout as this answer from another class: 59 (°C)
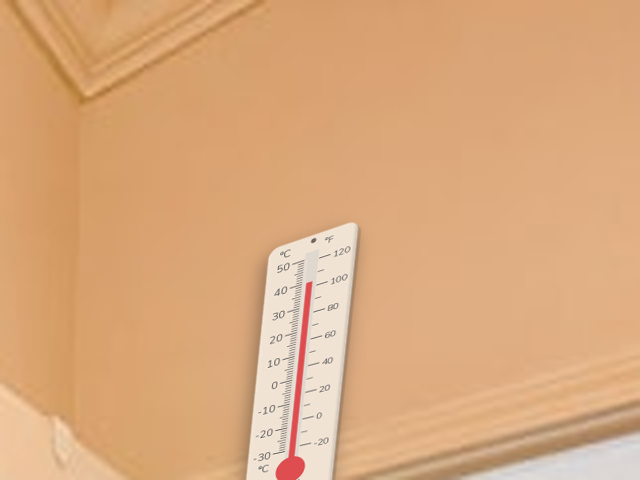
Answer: 40 (°C)
